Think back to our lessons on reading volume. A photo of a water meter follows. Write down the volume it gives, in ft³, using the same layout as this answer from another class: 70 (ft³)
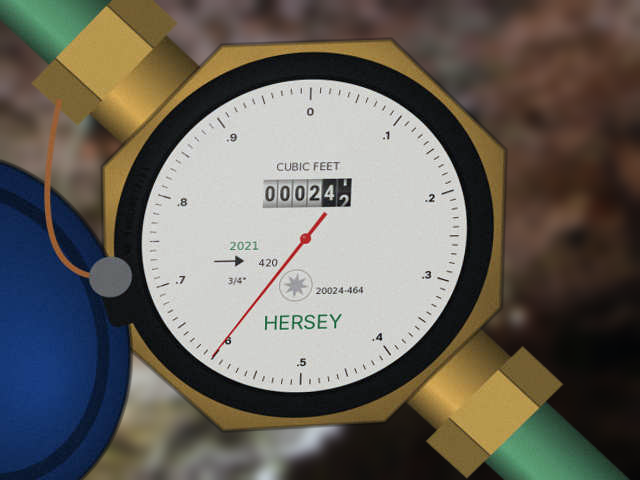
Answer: 241.60 (ft³)
